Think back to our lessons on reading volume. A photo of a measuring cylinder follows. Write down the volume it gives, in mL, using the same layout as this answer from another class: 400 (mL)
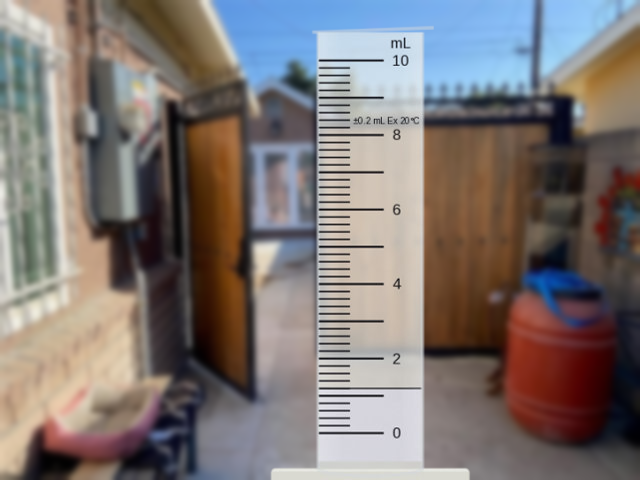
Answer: 1.2 (mL)
